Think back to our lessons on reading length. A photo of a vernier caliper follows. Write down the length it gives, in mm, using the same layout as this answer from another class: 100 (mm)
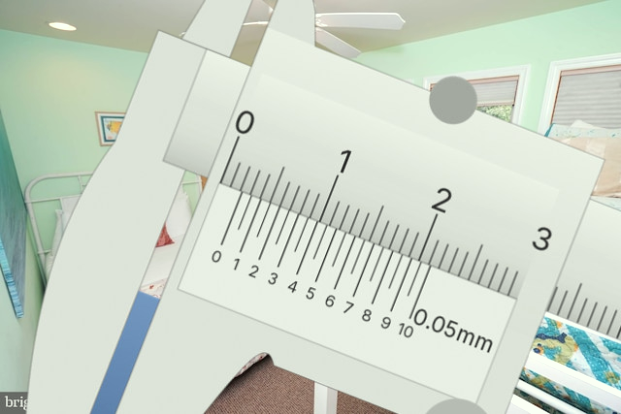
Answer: 2.2 (mm)
